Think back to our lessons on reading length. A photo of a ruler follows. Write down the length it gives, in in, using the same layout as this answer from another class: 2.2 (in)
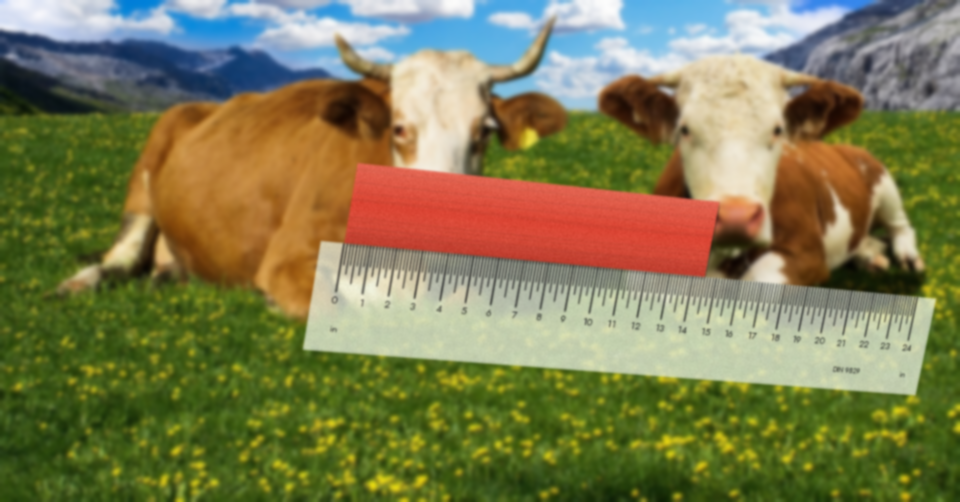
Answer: 14.5 (in)
